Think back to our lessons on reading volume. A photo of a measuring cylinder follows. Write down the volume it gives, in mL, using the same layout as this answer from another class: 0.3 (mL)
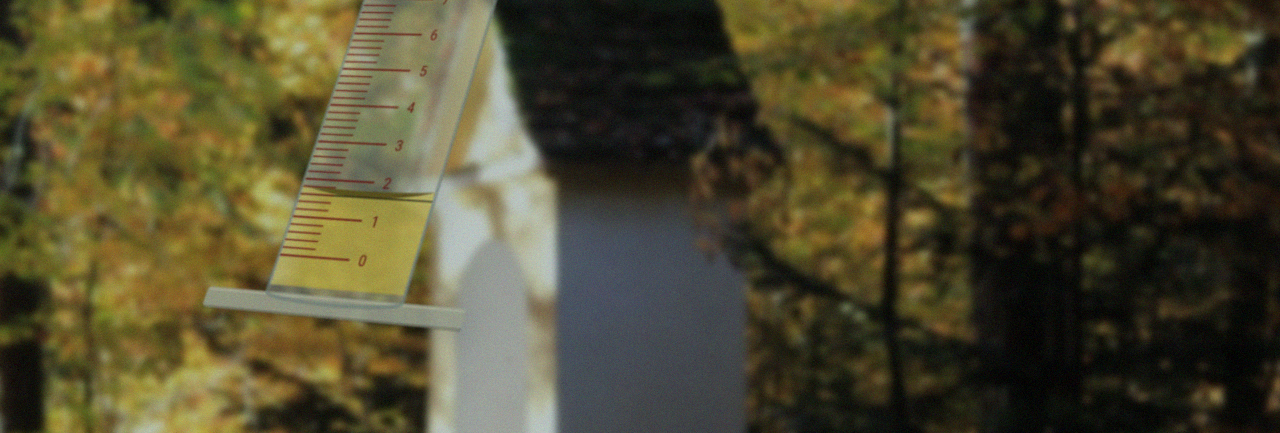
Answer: 1.6 (mL)
